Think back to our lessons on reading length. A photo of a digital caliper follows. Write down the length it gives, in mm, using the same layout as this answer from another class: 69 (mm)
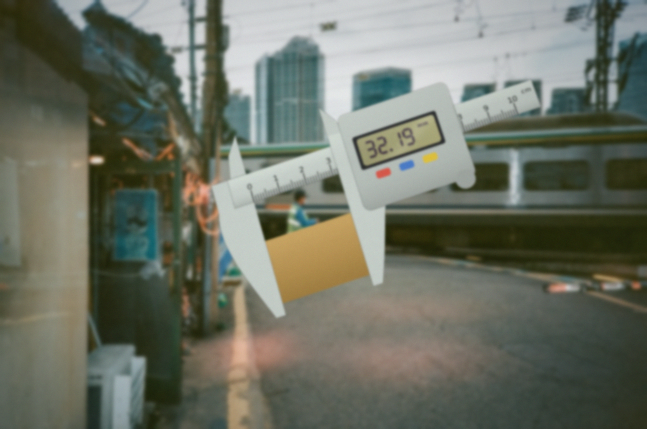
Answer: 32.19 (mm)
